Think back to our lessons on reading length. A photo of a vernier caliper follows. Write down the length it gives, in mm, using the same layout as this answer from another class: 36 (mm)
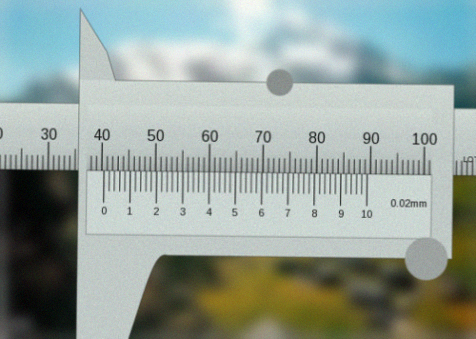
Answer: 40.4 (mm)
